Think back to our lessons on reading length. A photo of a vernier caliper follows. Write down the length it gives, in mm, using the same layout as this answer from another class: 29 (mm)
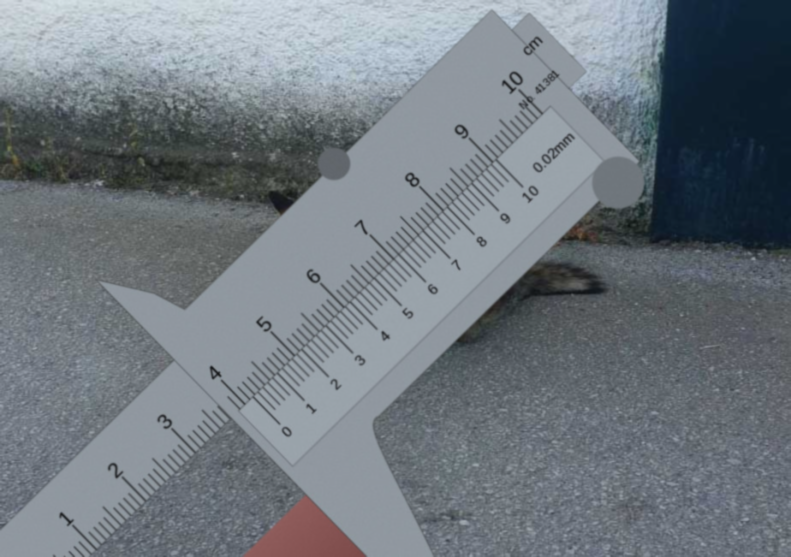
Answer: 41.6 (mm)
